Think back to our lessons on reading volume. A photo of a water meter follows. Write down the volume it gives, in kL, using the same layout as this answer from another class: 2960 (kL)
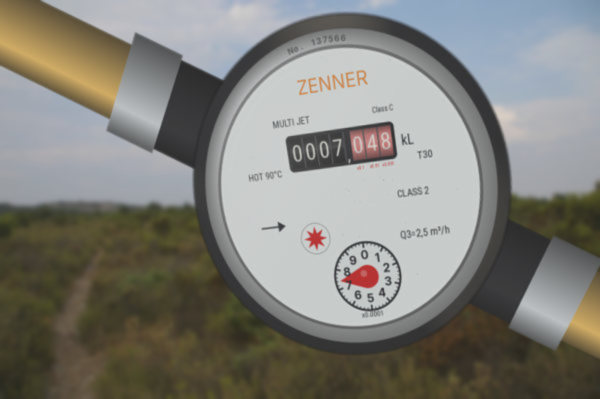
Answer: 7.0487 (kL)
